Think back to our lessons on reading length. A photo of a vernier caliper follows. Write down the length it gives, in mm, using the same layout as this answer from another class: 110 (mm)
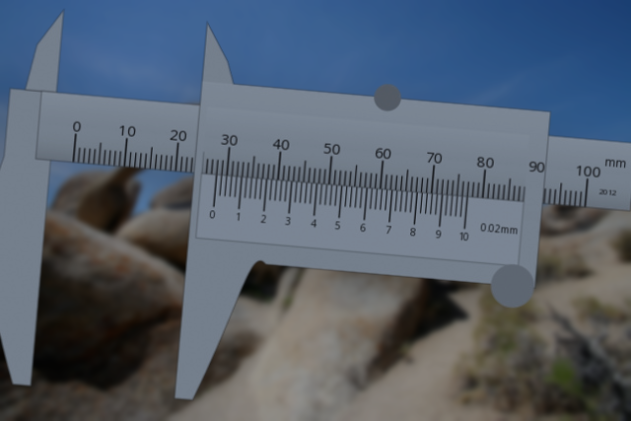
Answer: 28.0 (mm)
